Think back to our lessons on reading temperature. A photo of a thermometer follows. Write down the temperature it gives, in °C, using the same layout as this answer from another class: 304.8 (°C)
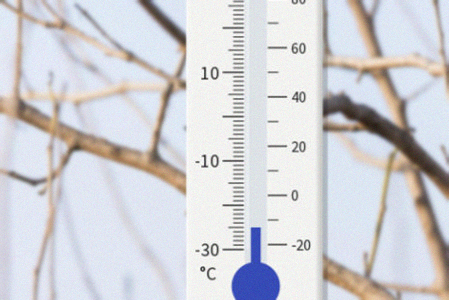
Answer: -25 (°C)
